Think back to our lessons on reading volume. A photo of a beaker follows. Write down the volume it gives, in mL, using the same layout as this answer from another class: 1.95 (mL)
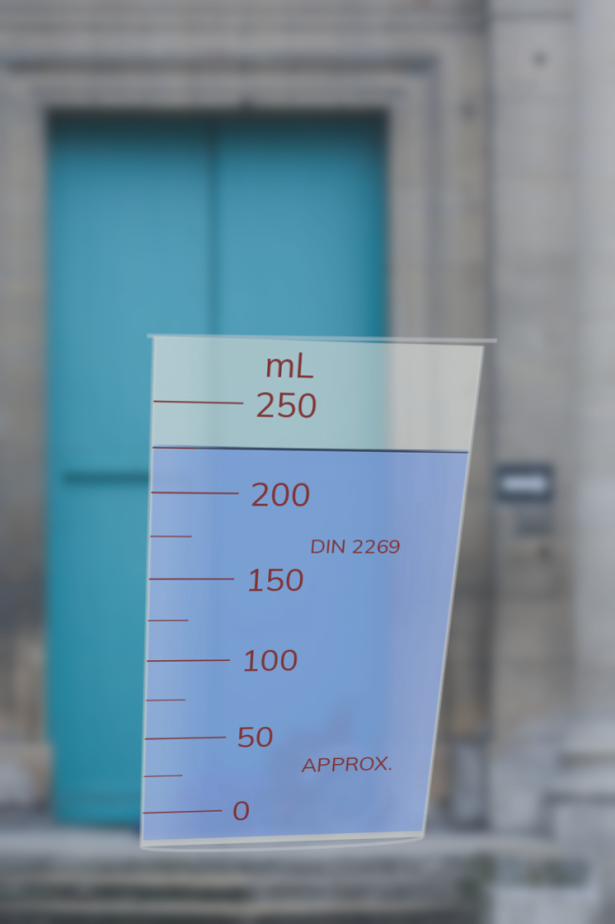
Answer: 225 (mL)
